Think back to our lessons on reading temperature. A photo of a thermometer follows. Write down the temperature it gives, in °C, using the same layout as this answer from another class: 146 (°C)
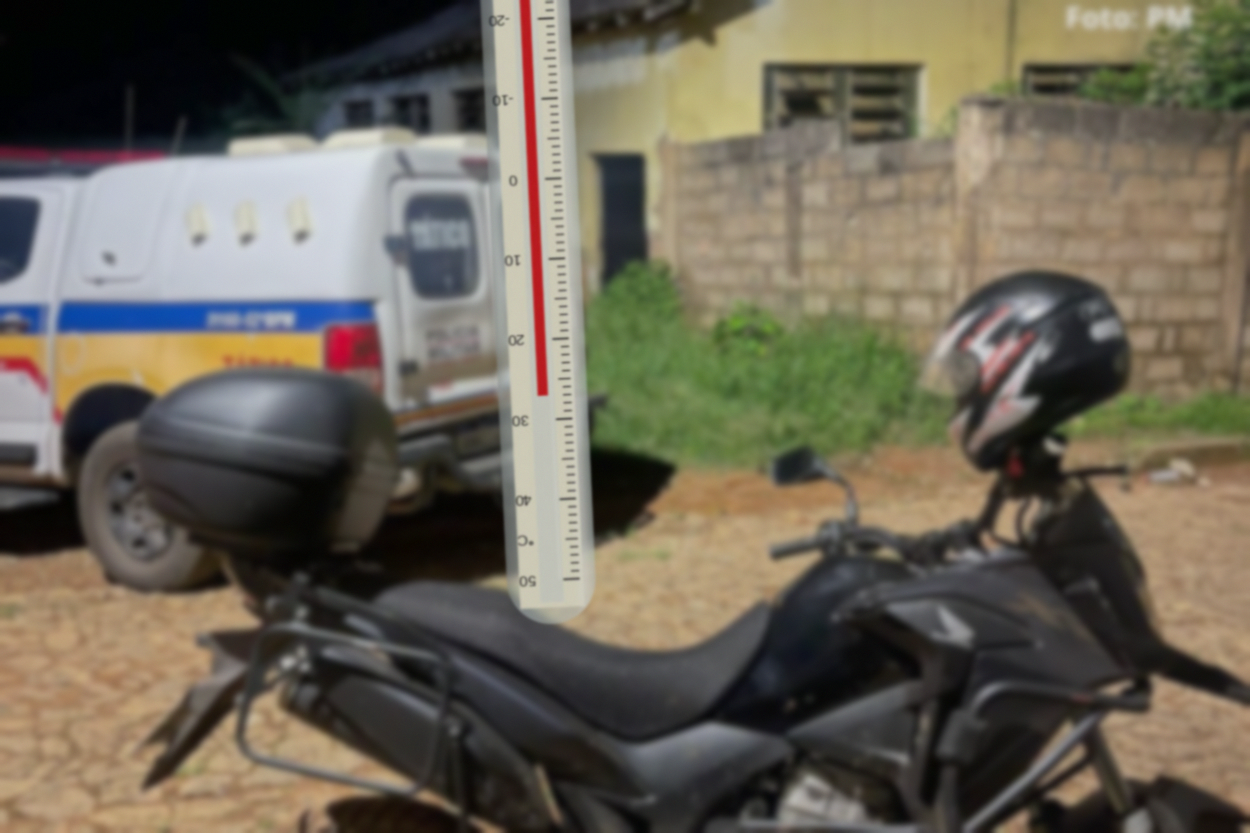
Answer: 27 (°C)
